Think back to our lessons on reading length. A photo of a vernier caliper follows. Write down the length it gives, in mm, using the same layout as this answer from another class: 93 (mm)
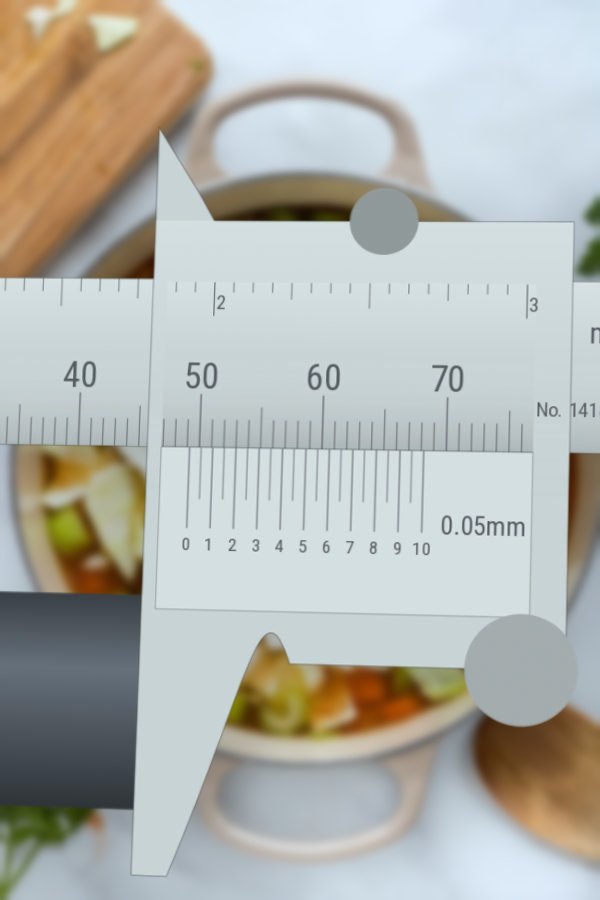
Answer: 49.2 (mm)
